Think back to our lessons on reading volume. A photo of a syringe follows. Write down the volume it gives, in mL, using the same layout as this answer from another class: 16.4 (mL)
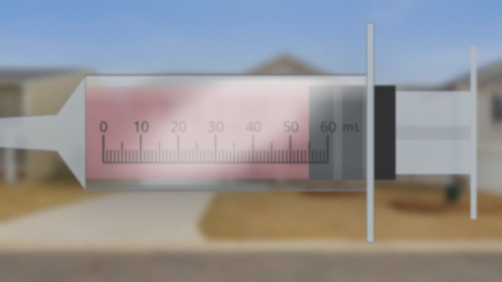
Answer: 55 (mL)
